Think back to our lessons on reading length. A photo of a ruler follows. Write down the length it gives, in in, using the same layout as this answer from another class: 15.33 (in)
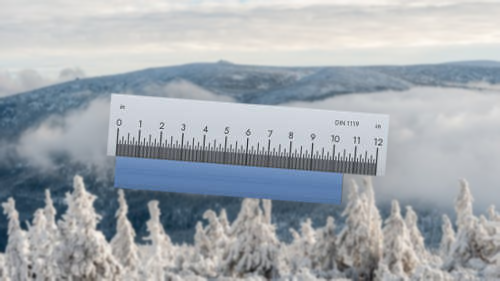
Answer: 10.5 (in)
